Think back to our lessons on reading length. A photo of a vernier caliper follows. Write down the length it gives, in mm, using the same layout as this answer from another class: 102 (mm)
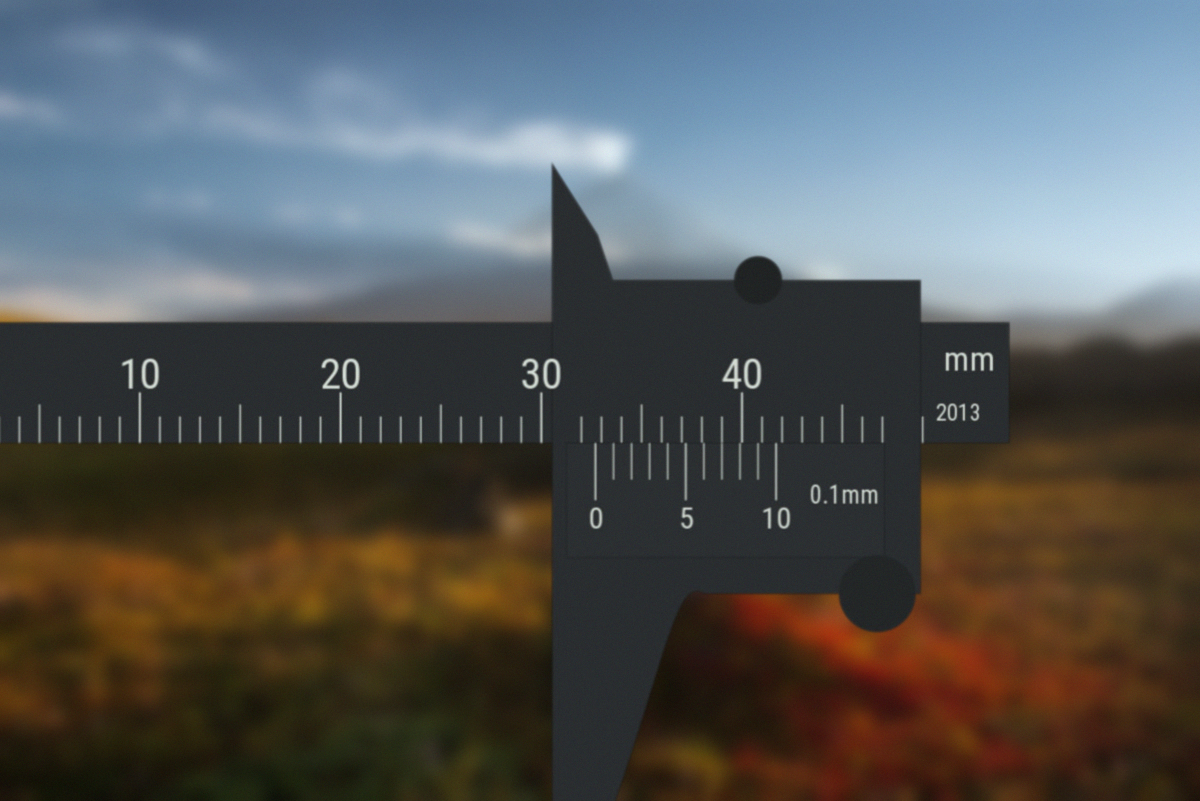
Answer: 32.7 (mm)
